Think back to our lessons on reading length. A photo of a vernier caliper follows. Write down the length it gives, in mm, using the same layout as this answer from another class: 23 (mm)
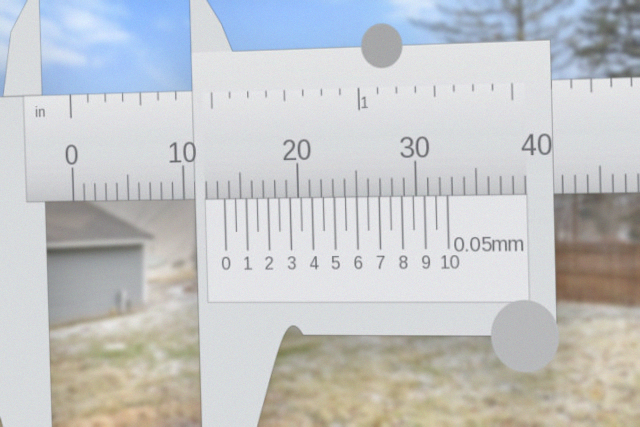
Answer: 13.6 (mm)
